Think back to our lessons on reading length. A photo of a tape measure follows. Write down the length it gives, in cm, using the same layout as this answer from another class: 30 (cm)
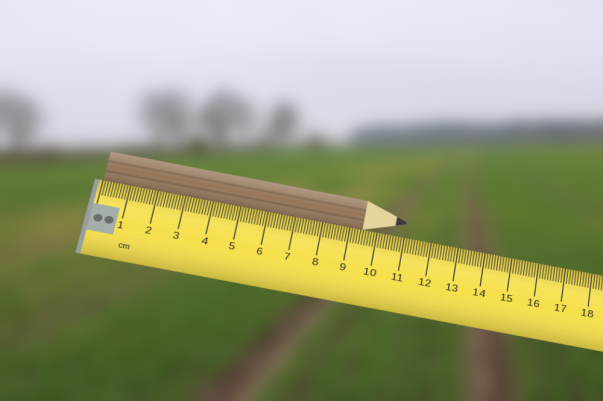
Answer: 11 (cm)
